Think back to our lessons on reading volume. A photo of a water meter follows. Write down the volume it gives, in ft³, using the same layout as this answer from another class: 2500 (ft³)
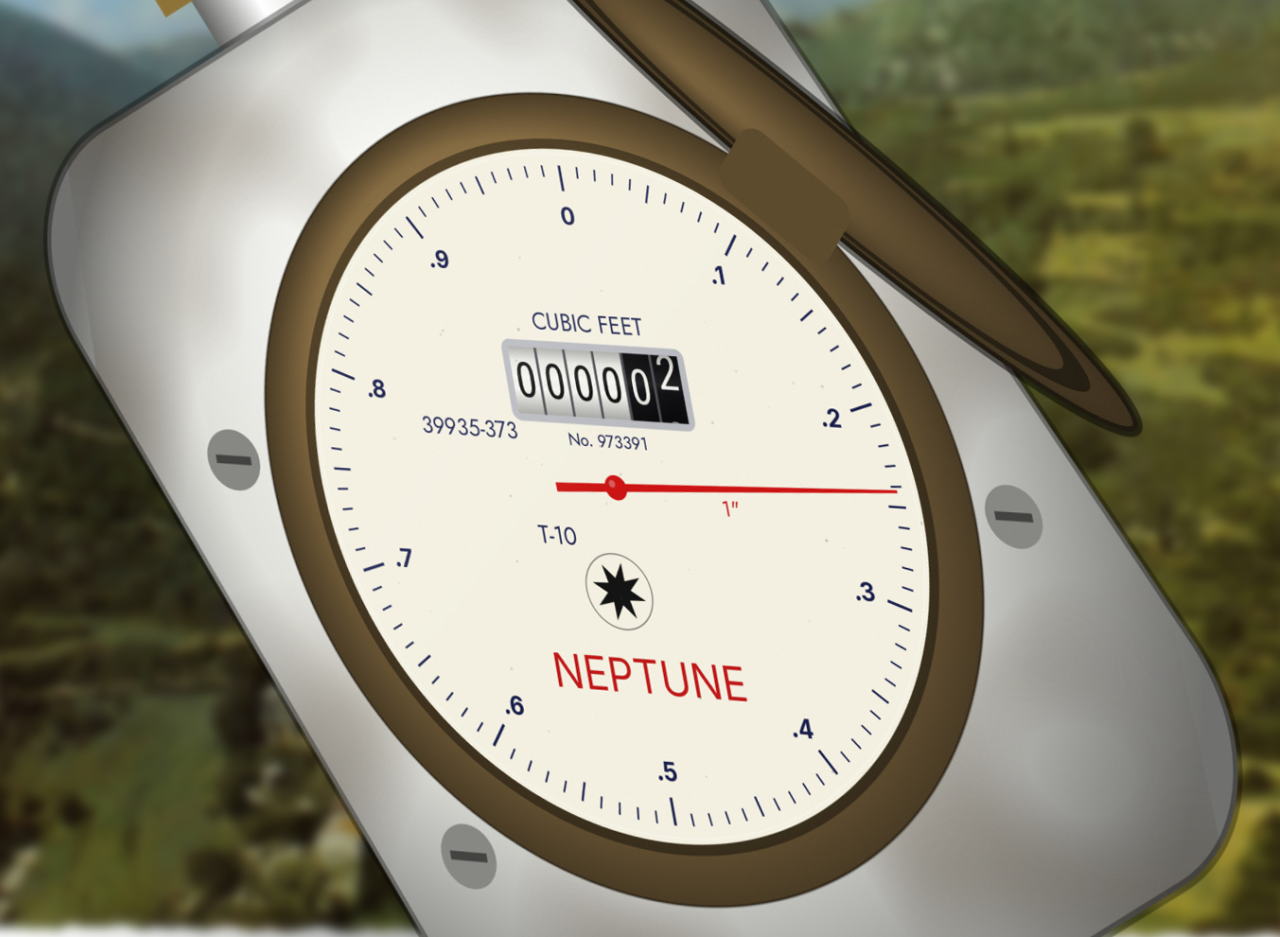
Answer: 2.24 (ft³)
